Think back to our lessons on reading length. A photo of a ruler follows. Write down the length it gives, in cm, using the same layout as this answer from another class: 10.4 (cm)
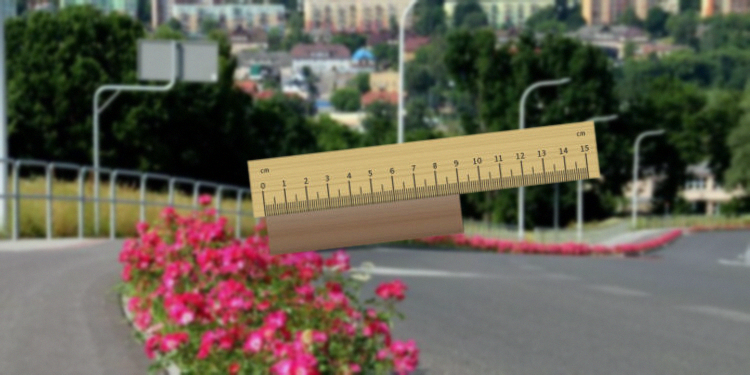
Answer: 9 (cm)
